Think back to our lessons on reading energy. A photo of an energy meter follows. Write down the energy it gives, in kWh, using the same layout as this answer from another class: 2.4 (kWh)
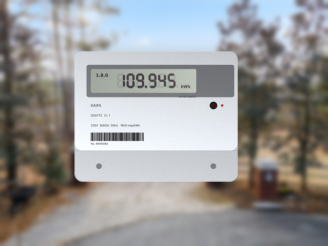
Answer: 109.945 (kWh)
